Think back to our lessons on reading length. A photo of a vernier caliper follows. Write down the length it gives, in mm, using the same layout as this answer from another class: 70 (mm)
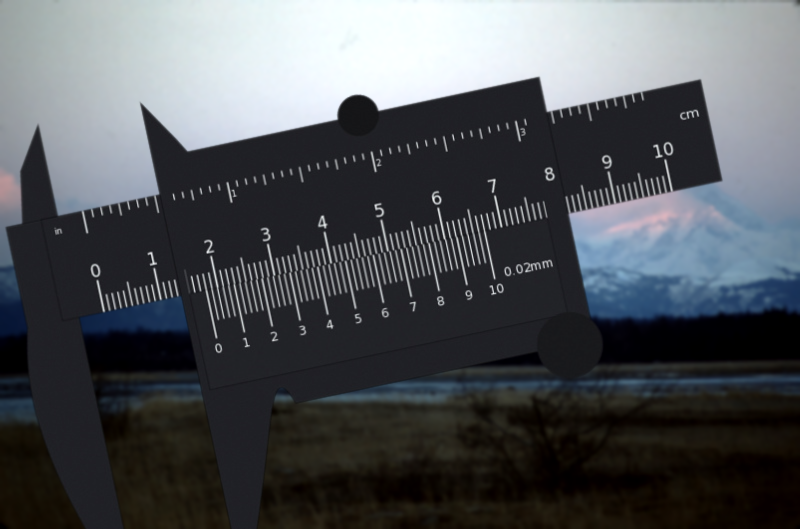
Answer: 18.0 (mm)
